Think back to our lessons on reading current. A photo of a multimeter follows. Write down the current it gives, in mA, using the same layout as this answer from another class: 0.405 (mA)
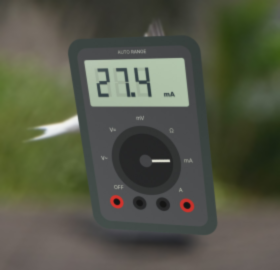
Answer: 27.4 (mA)
